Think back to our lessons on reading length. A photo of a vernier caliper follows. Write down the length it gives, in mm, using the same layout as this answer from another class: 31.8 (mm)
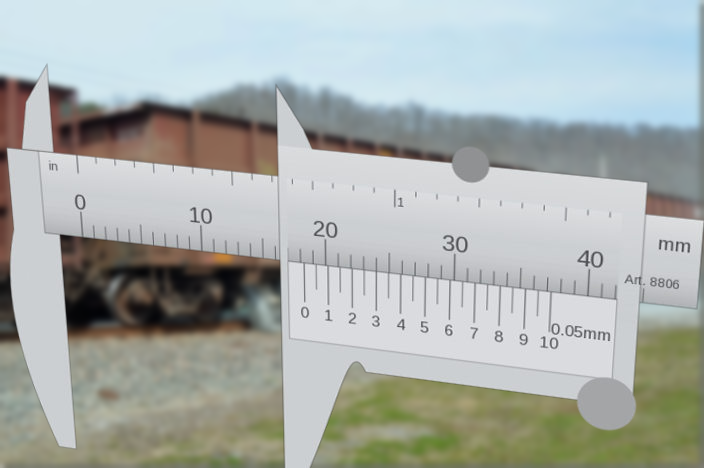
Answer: 18.3 (mm)
